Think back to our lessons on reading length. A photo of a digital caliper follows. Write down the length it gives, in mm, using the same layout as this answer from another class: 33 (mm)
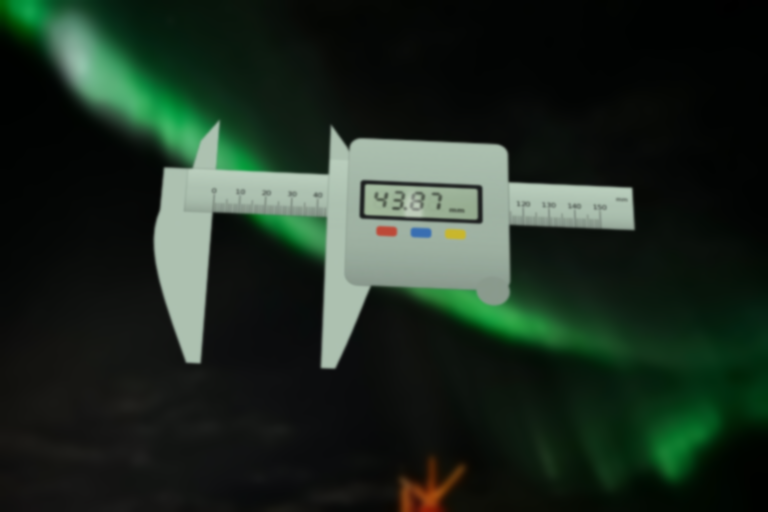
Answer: 43.87 (mm)
